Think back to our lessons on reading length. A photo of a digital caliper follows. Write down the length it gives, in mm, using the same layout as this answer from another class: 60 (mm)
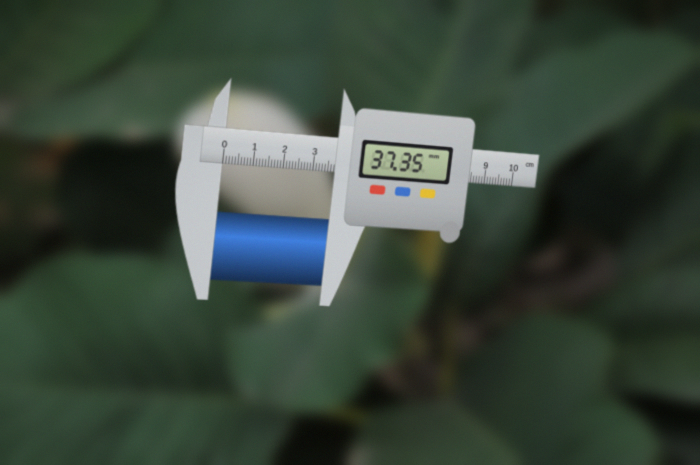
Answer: 37.35 (mm)
